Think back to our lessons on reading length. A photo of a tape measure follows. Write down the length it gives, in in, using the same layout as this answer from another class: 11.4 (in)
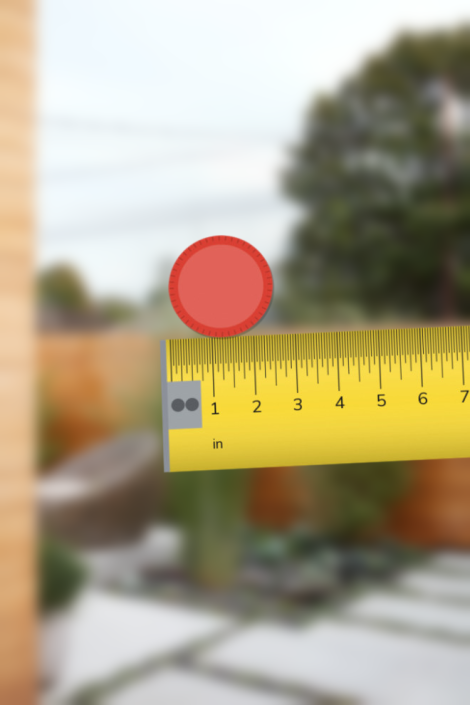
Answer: 2.5 (in)
